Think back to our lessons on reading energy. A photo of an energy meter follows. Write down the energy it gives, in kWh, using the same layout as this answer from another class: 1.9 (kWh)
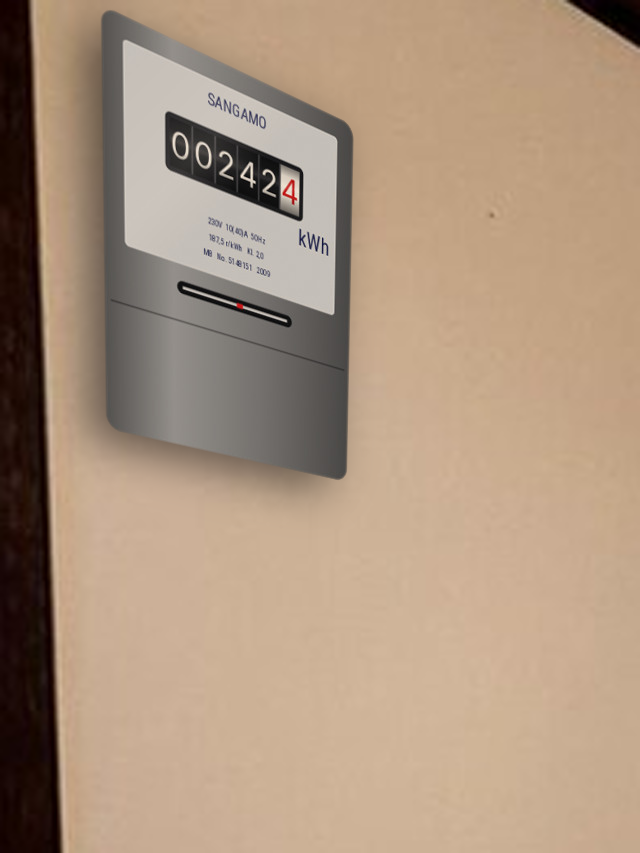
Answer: 242.4 (kWh)
